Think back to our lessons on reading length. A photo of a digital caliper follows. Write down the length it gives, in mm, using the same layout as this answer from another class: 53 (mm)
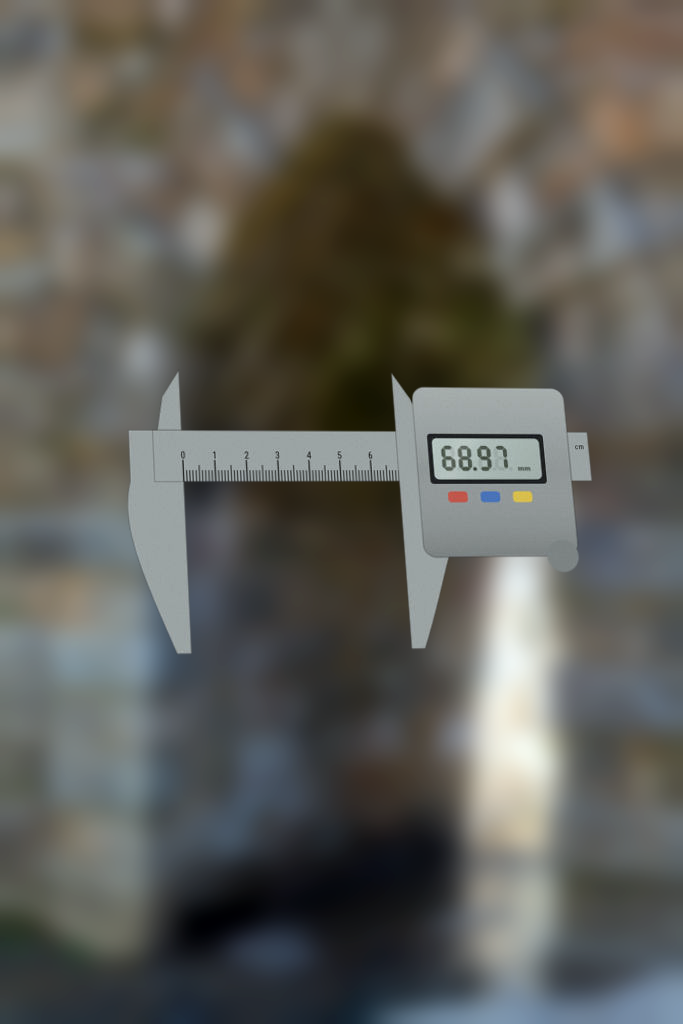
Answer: 68.97 (mm)
